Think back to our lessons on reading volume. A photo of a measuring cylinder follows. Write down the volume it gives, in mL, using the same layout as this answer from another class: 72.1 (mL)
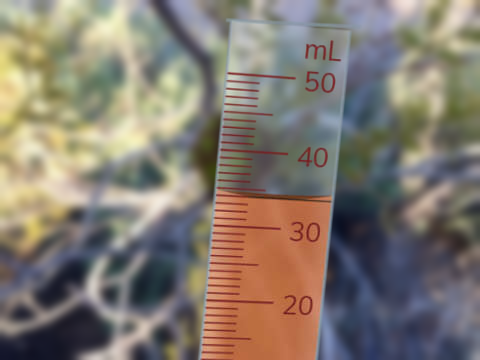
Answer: 34 (mL)
